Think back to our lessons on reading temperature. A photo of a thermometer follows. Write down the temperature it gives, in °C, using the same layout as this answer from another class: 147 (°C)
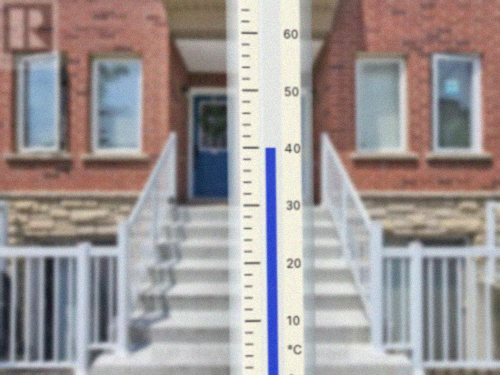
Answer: 40 (°C)
